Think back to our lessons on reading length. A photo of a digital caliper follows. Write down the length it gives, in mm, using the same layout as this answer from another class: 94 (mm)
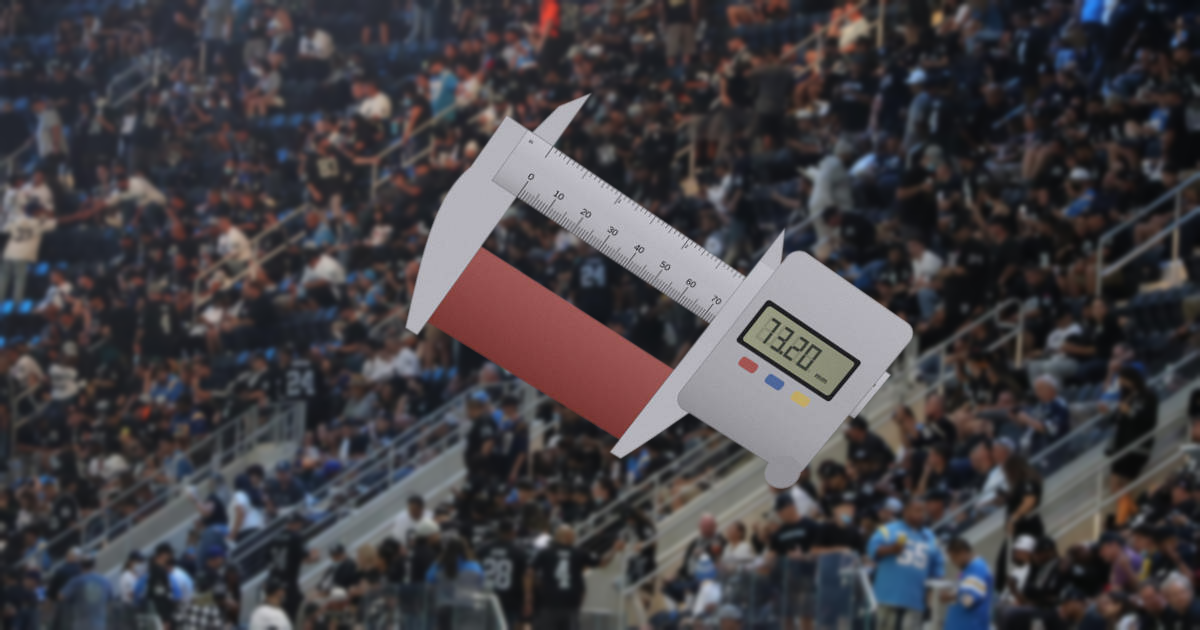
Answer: 73.20 (mm)
